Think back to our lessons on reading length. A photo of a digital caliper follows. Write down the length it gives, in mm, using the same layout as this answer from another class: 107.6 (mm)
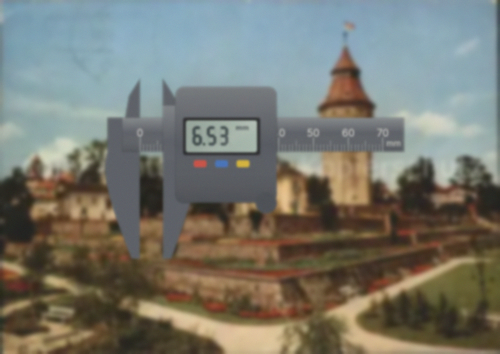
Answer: 6.53 (mm)
